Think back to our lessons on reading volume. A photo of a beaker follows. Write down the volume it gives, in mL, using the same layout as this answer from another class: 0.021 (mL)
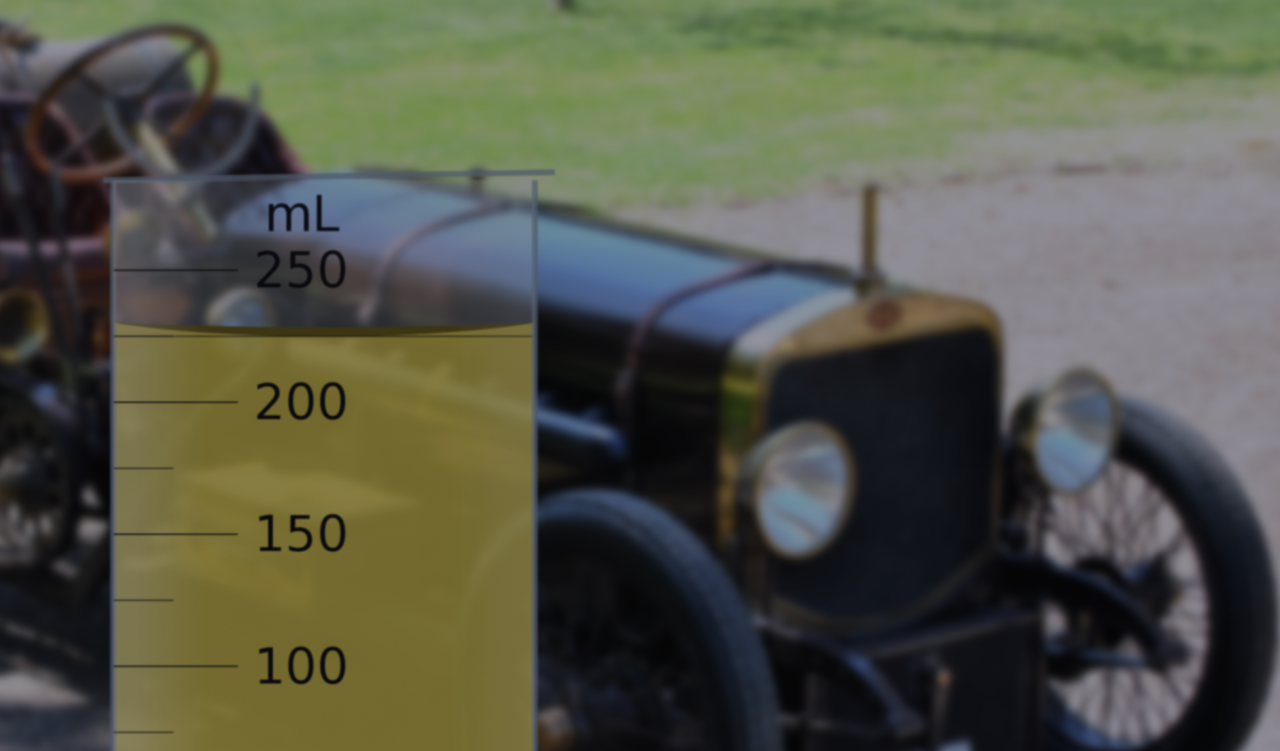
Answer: 225 (mL)
